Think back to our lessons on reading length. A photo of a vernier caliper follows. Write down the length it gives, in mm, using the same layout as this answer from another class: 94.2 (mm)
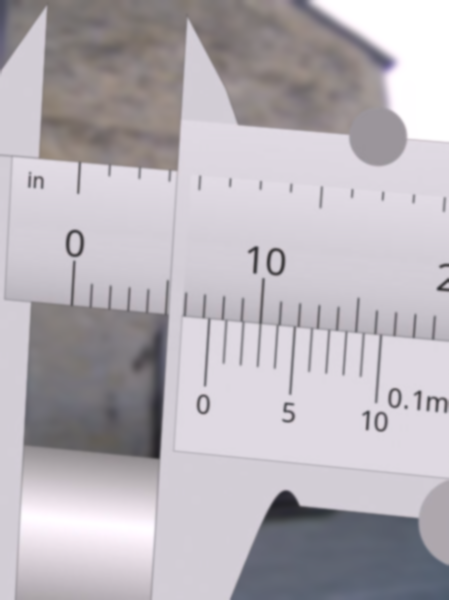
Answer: 7.3 (mm)
